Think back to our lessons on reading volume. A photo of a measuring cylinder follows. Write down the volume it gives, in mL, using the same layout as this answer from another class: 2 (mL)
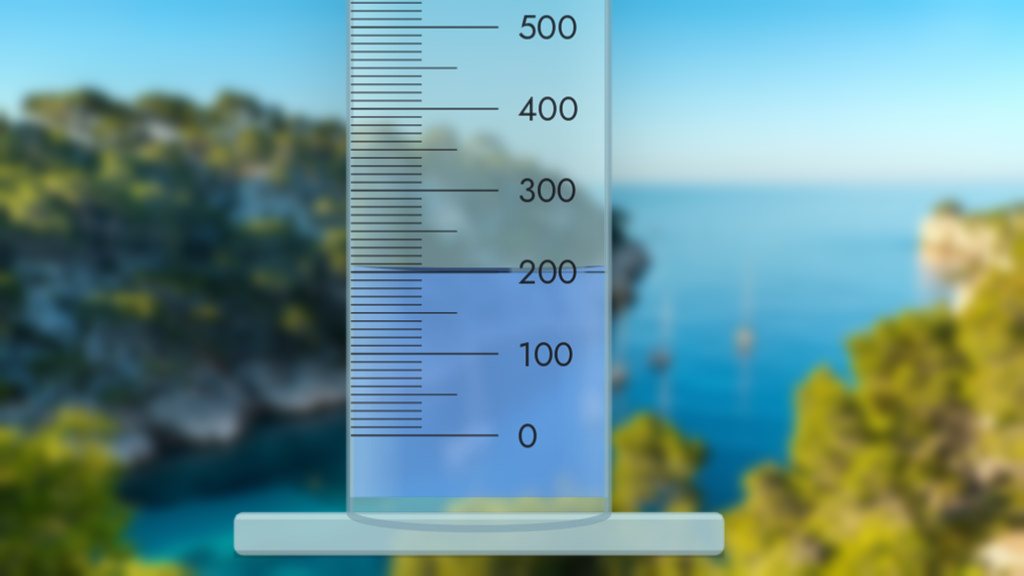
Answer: 200 (mL)
